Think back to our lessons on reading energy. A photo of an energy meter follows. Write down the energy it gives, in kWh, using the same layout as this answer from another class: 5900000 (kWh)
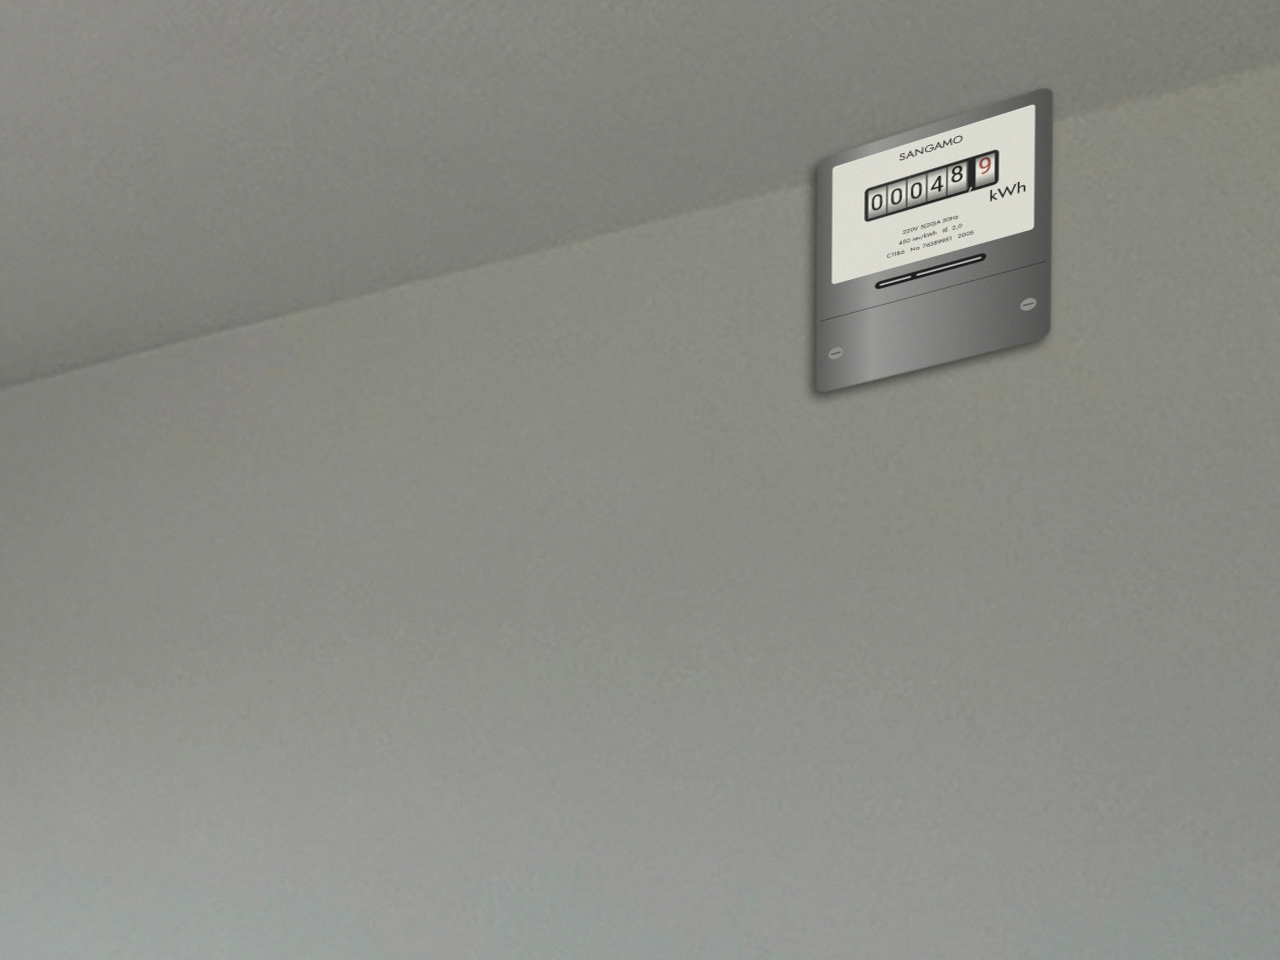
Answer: 48.9 (kWh)
